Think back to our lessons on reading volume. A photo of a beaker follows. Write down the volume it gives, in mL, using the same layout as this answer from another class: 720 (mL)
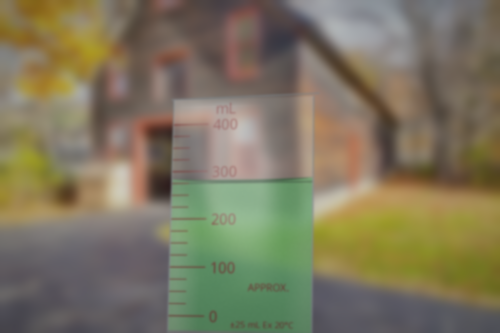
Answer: 275 (mL)
